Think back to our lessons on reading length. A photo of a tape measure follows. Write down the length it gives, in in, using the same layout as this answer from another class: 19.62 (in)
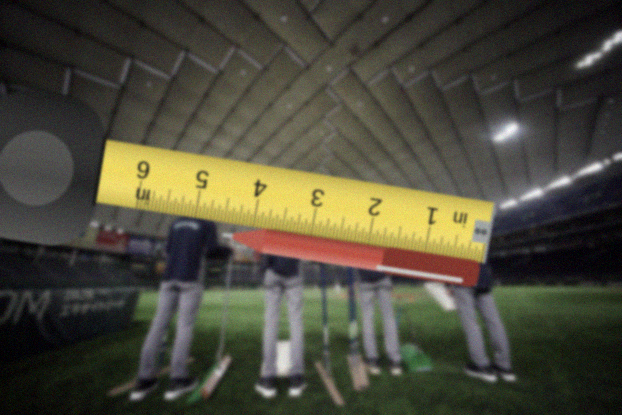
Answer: 4.5 (in)
